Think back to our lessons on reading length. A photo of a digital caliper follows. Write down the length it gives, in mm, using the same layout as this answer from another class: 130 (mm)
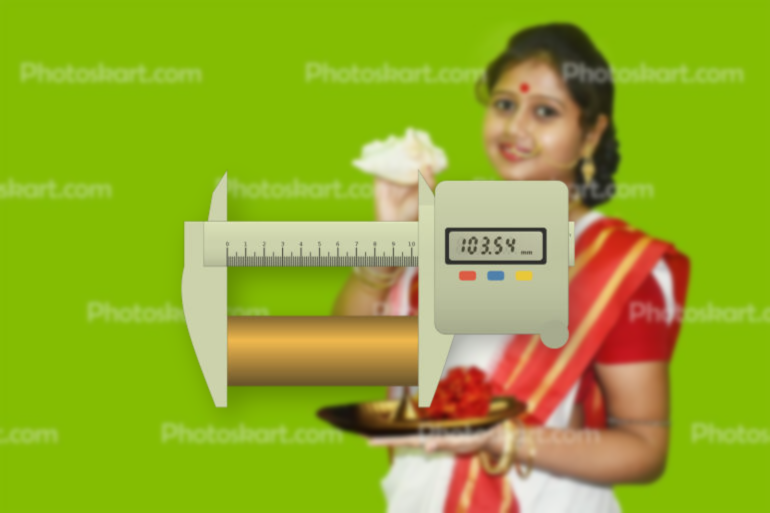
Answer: 103.54 (mm)
